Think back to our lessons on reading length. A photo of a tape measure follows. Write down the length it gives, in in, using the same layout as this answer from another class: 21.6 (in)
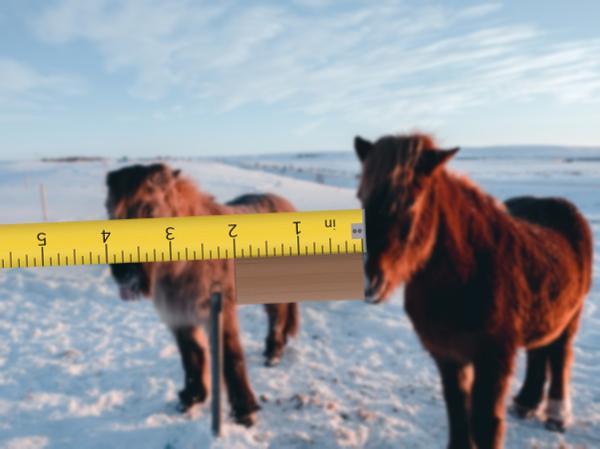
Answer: 2 (in)
